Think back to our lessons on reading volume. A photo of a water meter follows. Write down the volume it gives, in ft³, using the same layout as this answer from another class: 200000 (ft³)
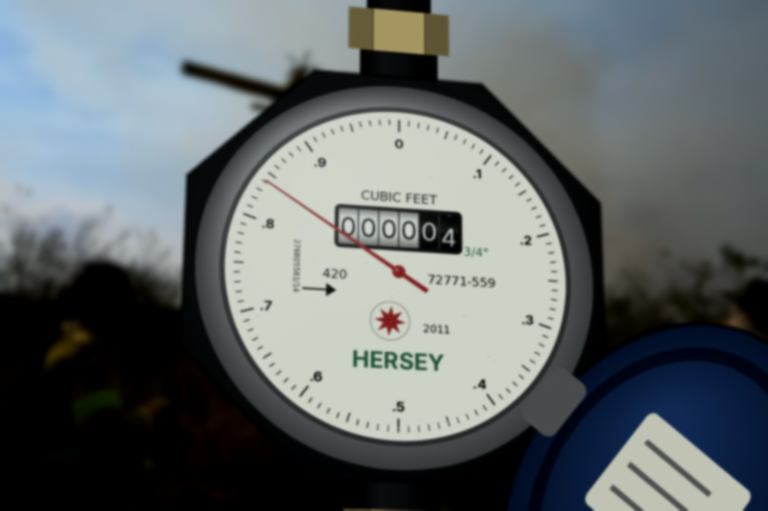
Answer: 3.84 (ft³)
